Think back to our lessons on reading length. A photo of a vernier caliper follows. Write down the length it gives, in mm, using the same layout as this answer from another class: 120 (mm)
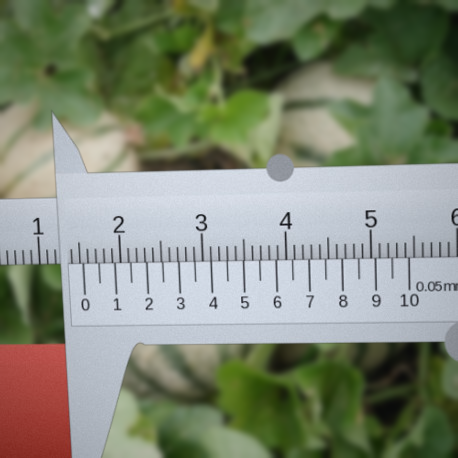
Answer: 15.4 (mm)
